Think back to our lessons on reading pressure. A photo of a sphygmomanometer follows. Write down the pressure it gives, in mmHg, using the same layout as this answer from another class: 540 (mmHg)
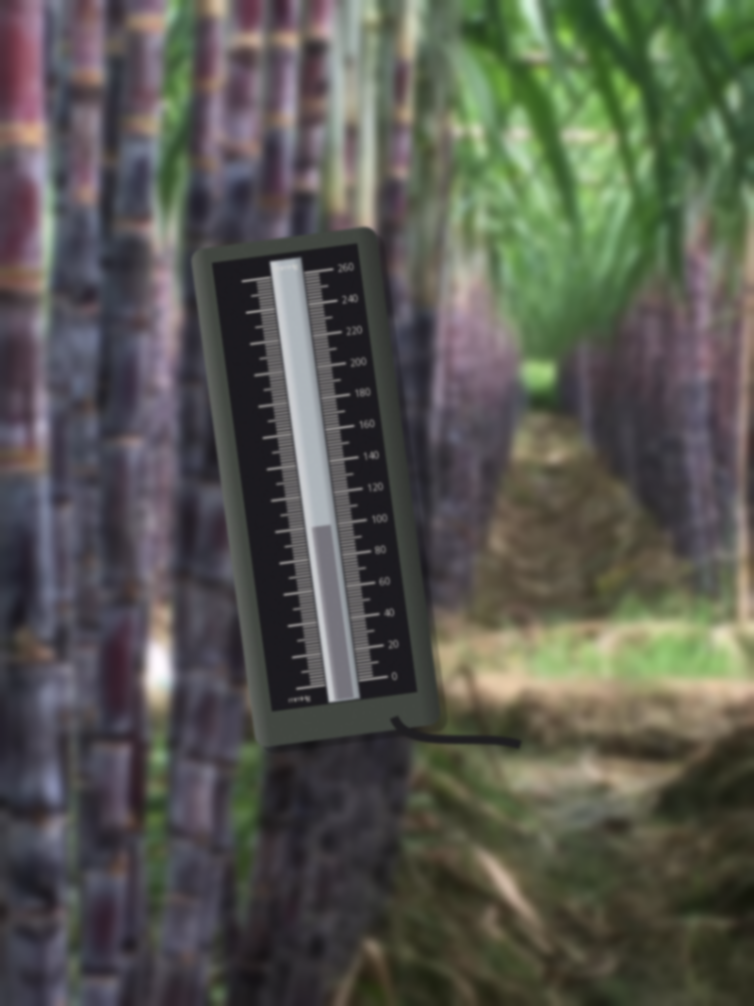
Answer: 100 (mmHg)
